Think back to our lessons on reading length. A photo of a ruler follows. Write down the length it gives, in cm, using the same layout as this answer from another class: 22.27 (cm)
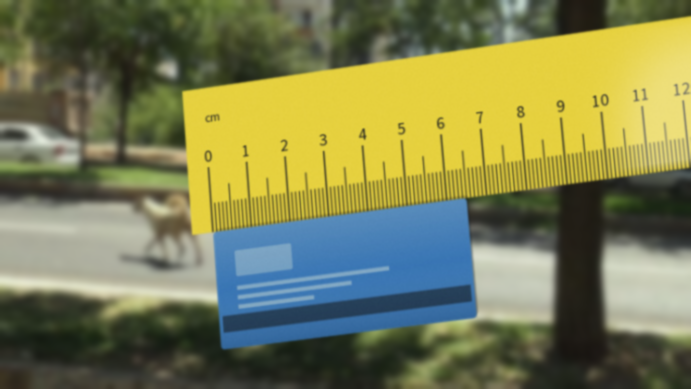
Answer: 6.5 (cm)
